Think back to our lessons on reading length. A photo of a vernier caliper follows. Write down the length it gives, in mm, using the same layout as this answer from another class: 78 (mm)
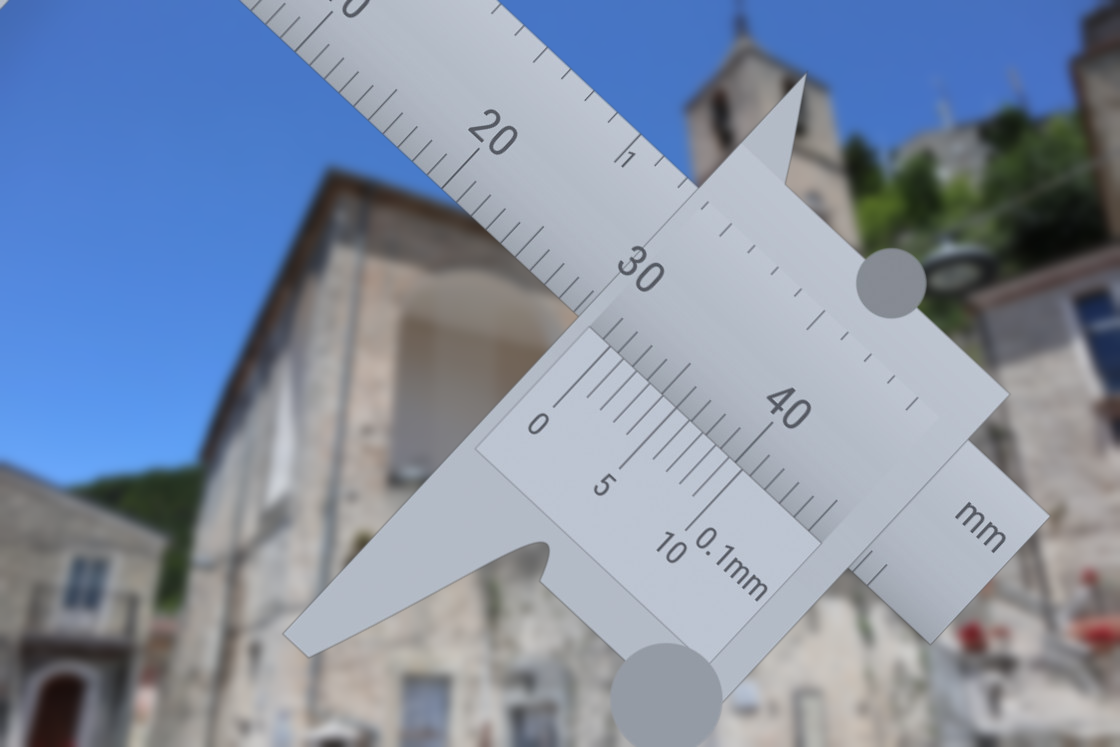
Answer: 31.5 (mm)
